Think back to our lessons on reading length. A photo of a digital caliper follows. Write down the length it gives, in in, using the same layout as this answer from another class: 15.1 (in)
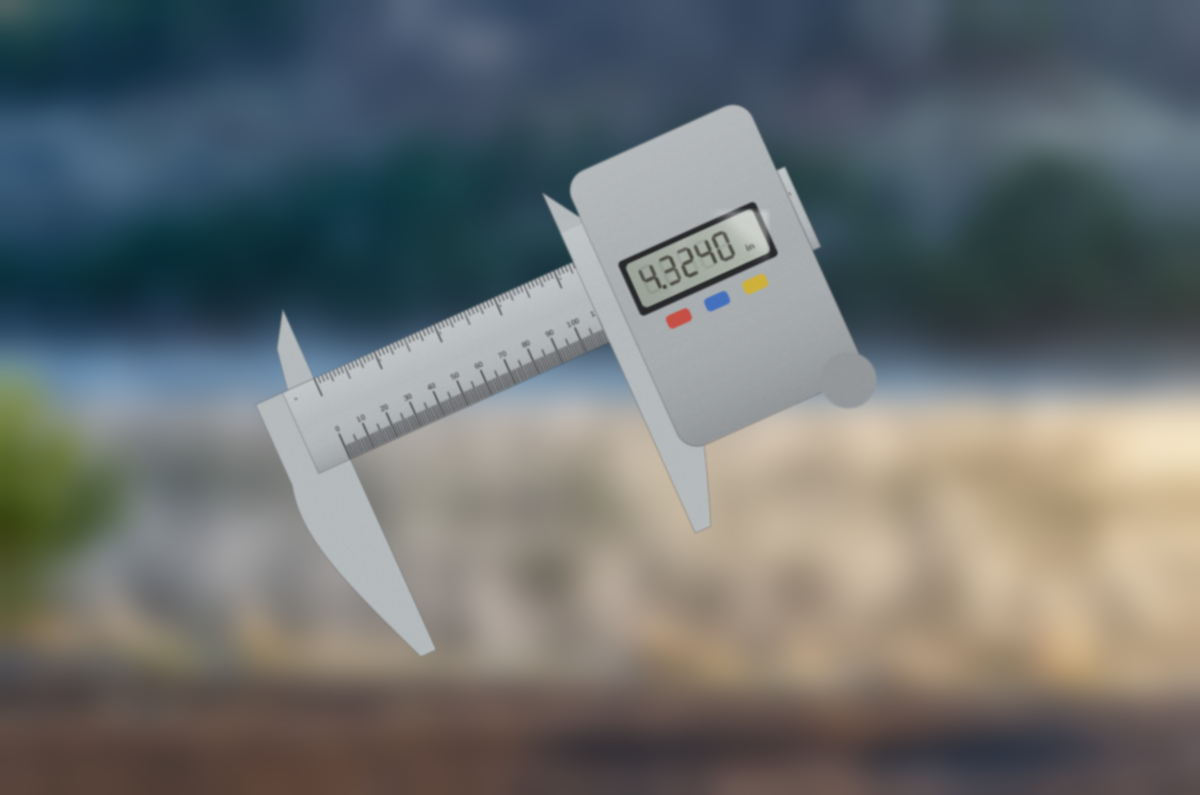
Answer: 4.3240 (in)
